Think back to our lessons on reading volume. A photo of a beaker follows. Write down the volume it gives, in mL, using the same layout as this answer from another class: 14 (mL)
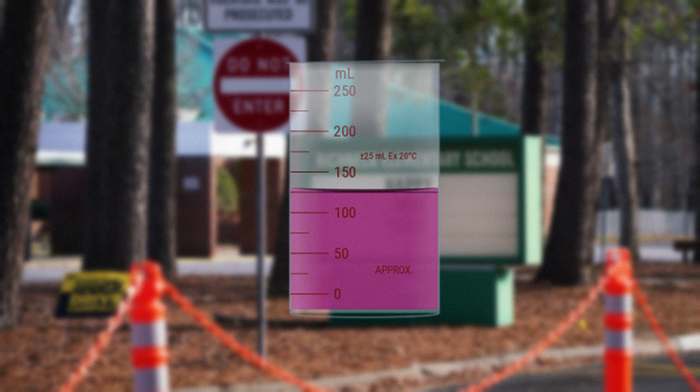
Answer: 125 (mL)
